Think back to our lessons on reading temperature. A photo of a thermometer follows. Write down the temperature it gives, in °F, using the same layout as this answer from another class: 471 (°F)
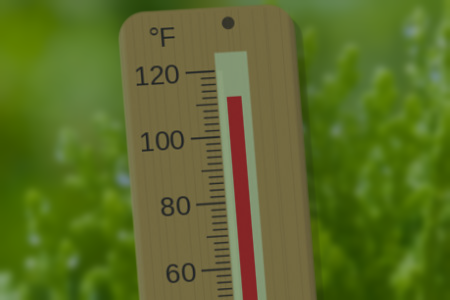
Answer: 112 (°F)
